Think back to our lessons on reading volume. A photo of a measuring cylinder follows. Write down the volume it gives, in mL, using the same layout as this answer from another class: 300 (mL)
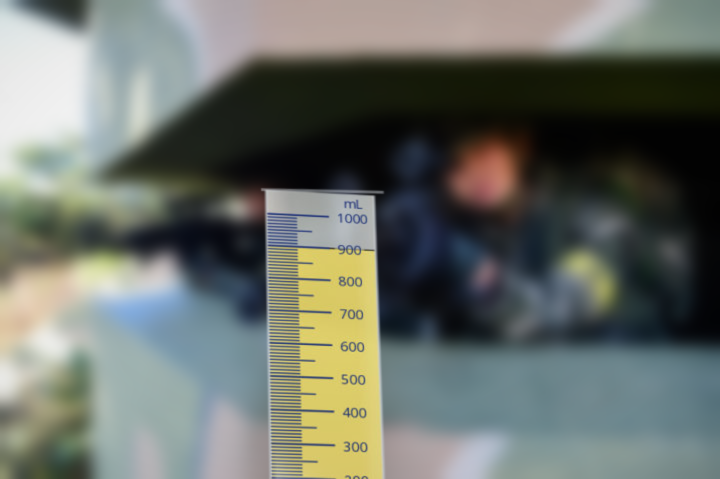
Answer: 900 (mL)
